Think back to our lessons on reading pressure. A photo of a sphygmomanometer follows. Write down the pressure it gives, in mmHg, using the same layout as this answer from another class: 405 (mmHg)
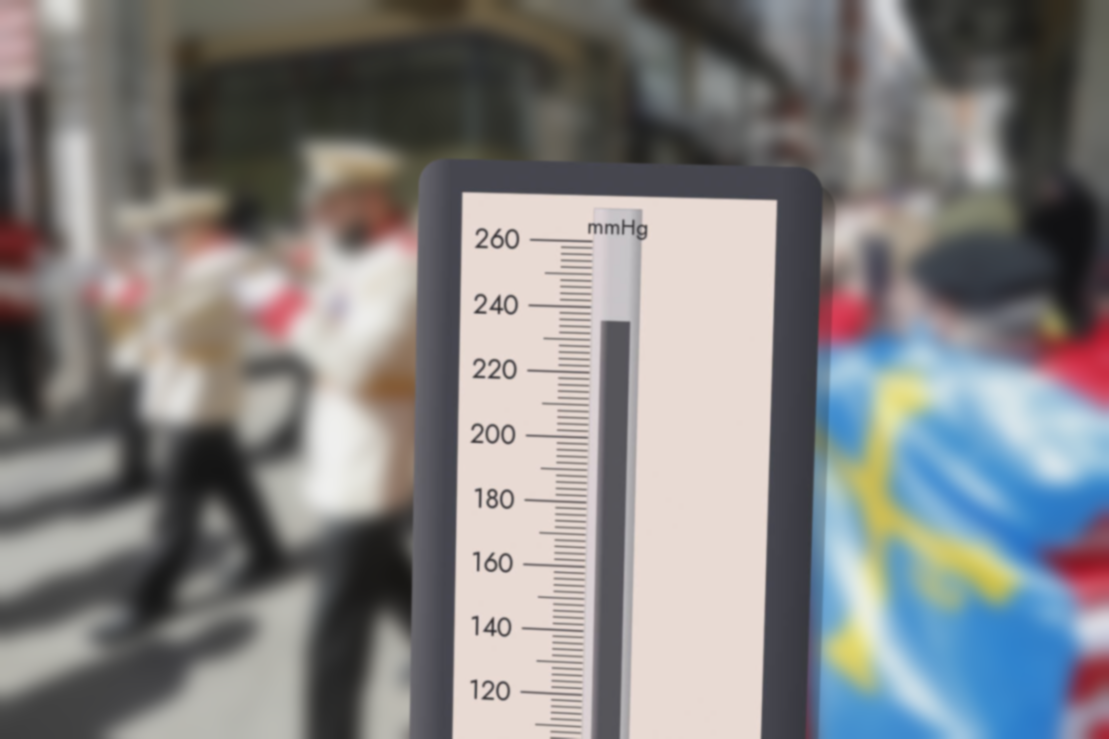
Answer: 236 (mmHg)
